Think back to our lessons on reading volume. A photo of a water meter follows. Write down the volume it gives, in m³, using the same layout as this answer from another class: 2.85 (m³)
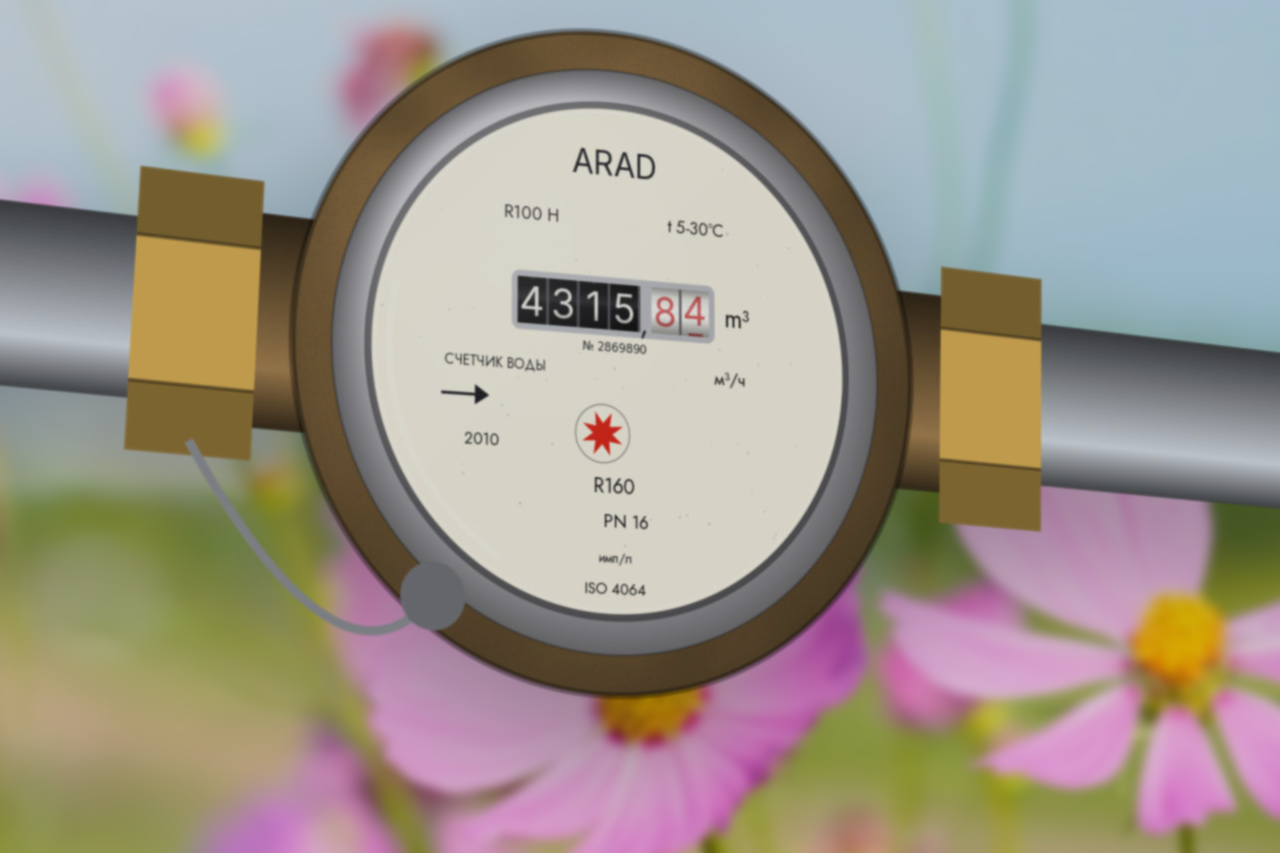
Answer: 4315.84 (m³)
